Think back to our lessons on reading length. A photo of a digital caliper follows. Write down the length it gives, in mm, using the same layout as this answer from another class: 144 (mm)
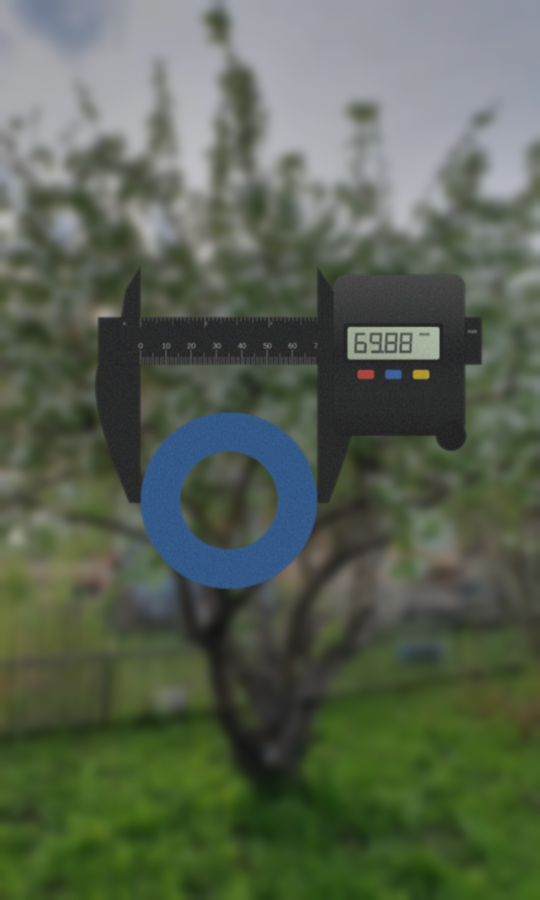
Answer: 69.88 (mm)
